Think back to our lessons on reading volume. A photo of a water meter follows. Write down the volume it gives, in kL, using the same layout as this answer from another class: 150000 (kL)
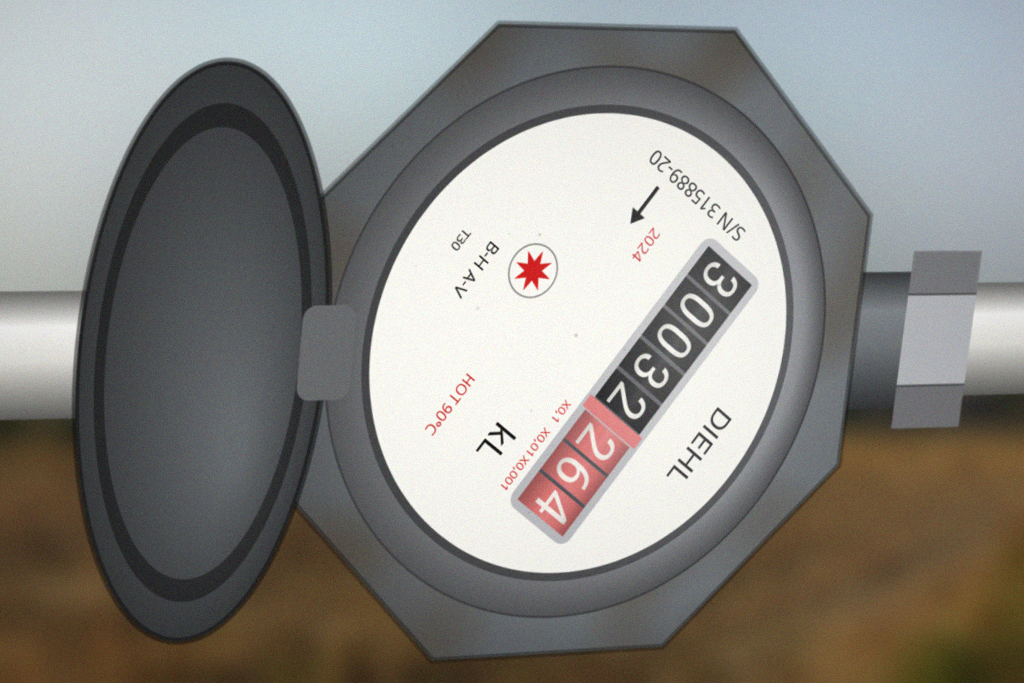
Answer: 30032.264 (kL)
